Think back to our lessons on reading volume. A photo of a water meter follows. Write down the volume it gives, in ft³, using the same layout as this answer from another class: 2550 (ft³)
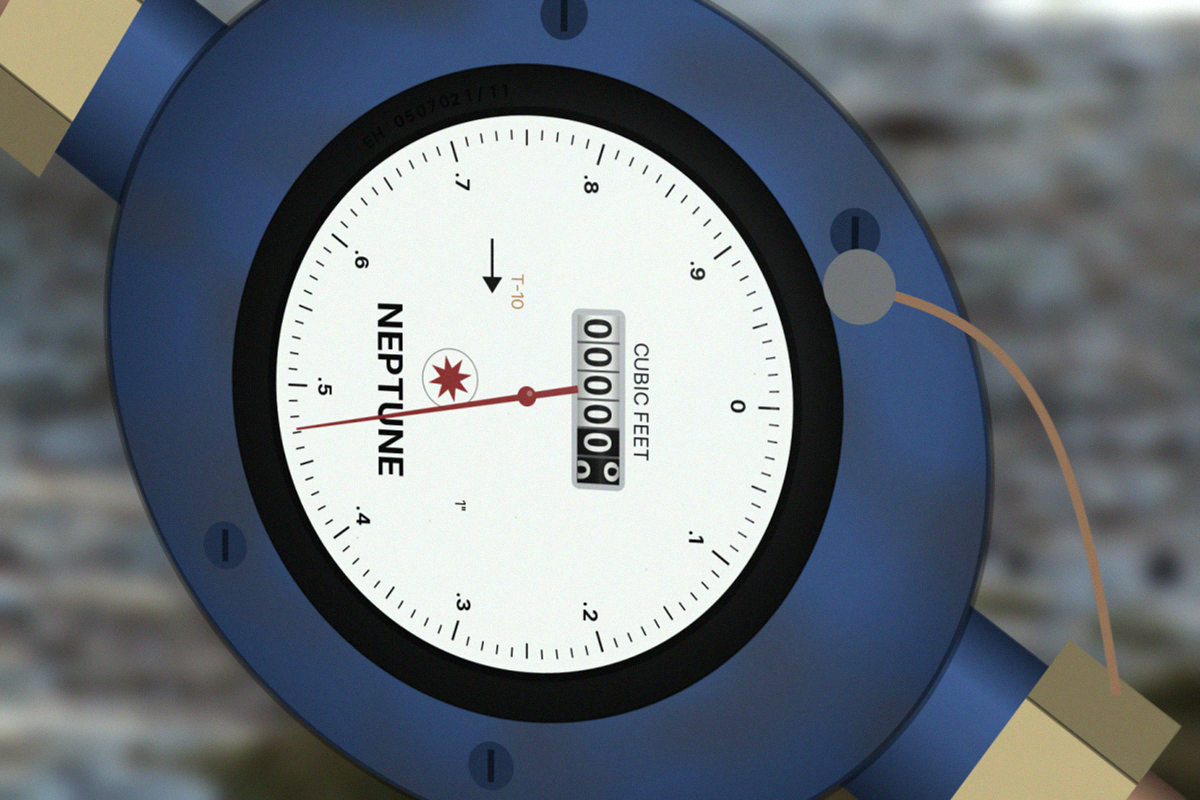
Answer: 8.47 (ft³)
